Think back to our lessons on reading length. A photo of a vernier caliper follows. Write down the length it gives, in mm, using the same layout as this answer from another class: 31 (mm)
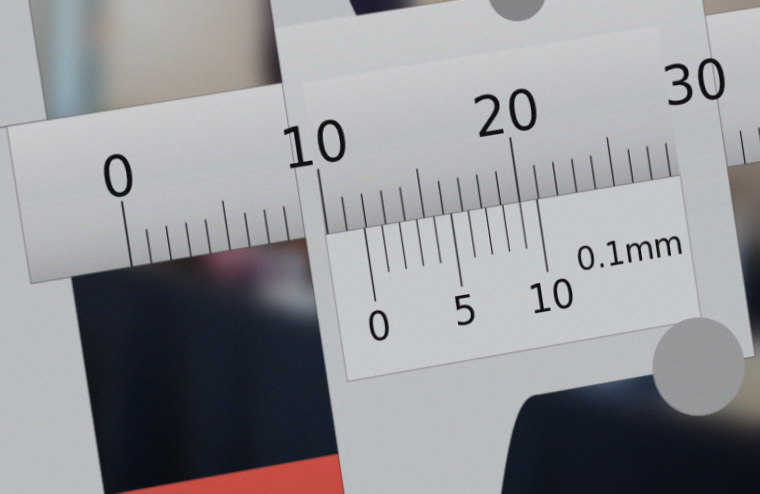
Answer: 11.9 (mm)
